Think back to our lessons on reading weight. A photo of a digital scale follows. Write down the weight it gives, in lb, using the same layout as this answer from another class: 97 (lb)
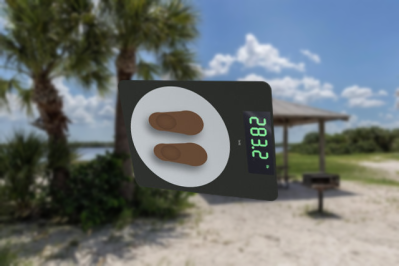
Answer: 283.2 (lb)
